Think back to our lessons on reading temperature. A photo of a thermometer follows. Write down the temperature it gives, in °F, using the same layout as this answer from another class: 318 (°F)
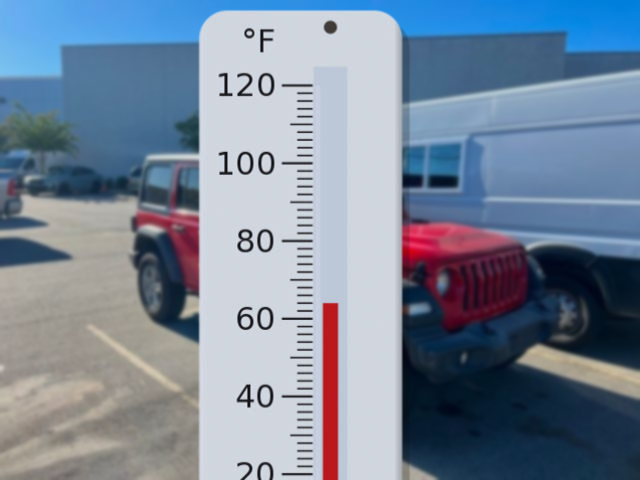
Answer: 64 (°F)
